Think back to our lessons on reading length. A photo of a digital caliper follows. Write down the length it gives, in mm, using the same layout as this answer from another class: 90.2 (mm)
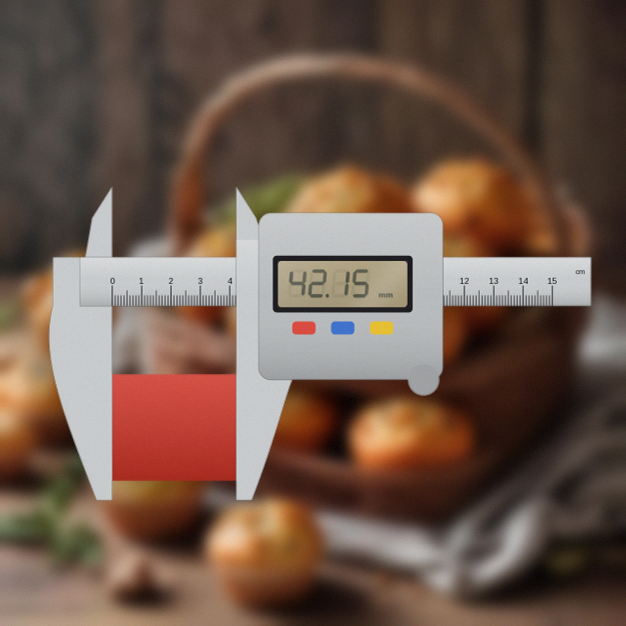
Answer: 42.15 (mm)
